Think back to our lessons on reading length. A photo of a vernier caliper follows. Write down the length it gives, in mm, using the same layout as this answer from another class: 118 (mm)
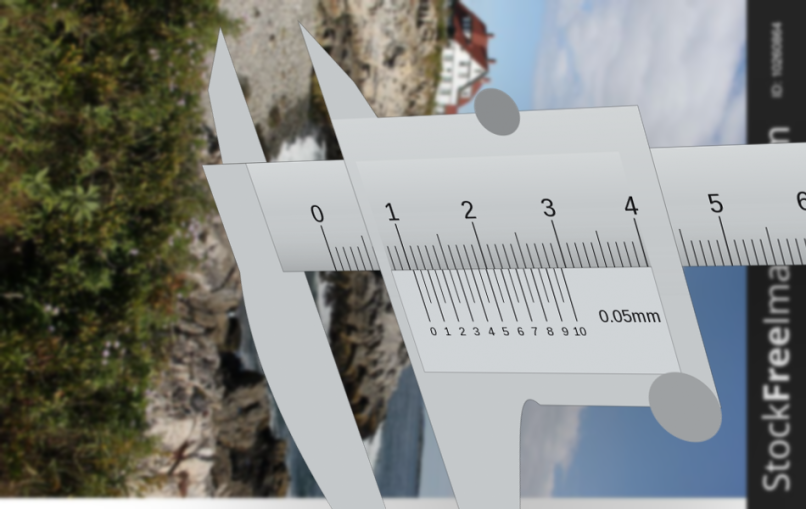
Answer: 10.4 (mm)
